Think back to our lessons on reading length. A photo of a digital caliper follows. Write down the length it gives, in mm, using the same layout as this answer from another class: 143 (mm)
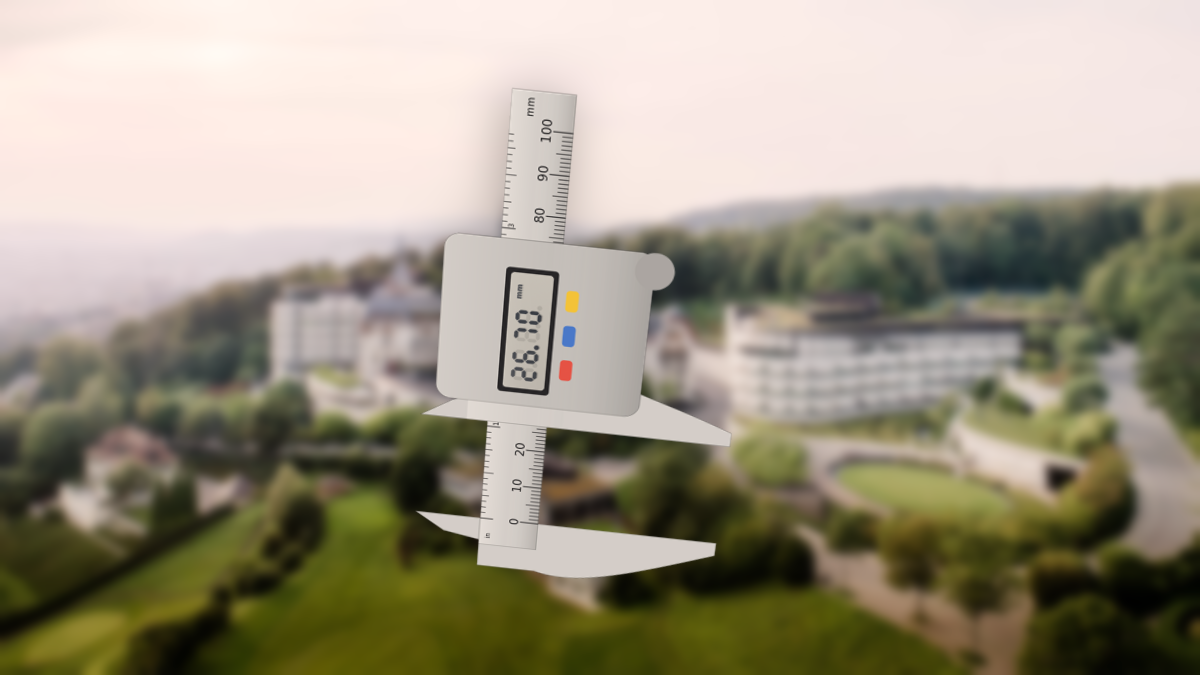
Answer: 26.70 (mm)
